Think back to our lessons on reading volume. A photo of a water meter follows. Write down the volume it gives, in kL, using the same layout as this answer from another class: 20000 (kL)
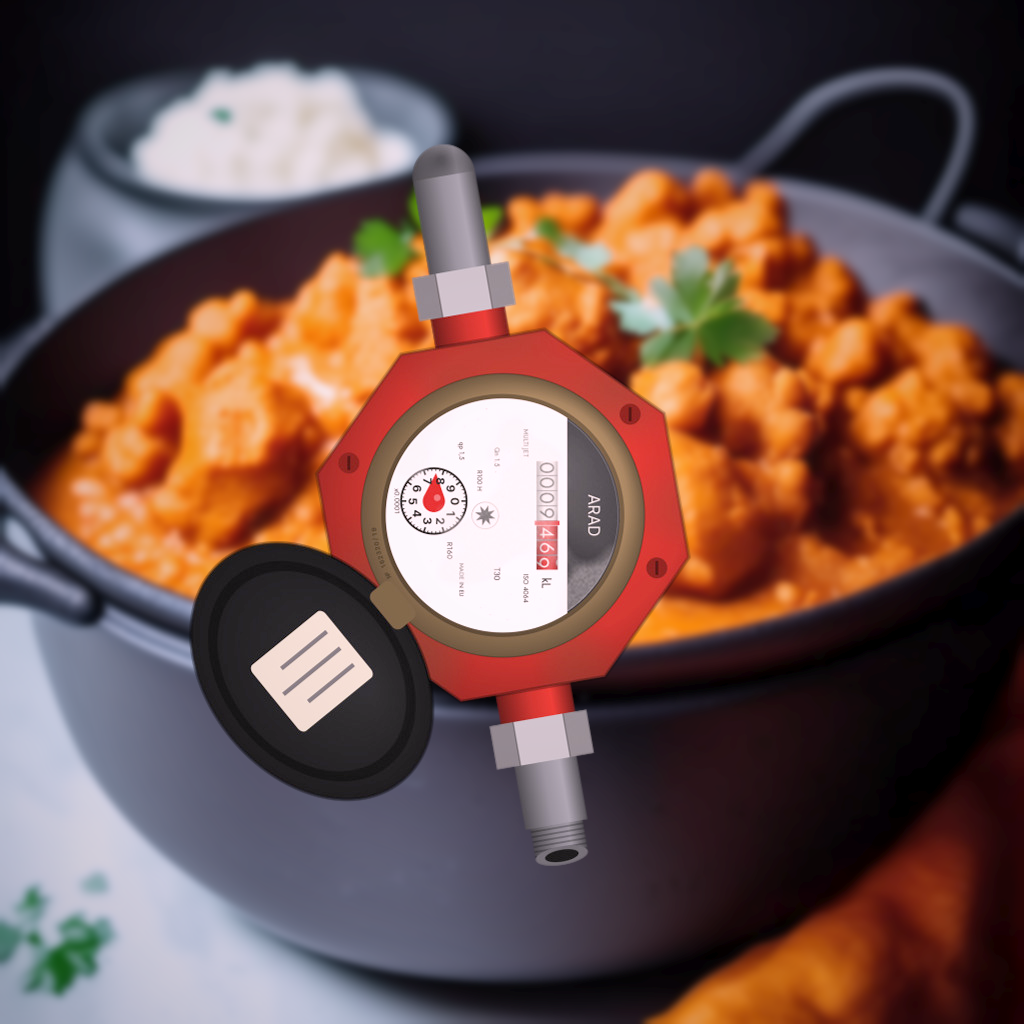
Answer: 9.4687 (kL)
